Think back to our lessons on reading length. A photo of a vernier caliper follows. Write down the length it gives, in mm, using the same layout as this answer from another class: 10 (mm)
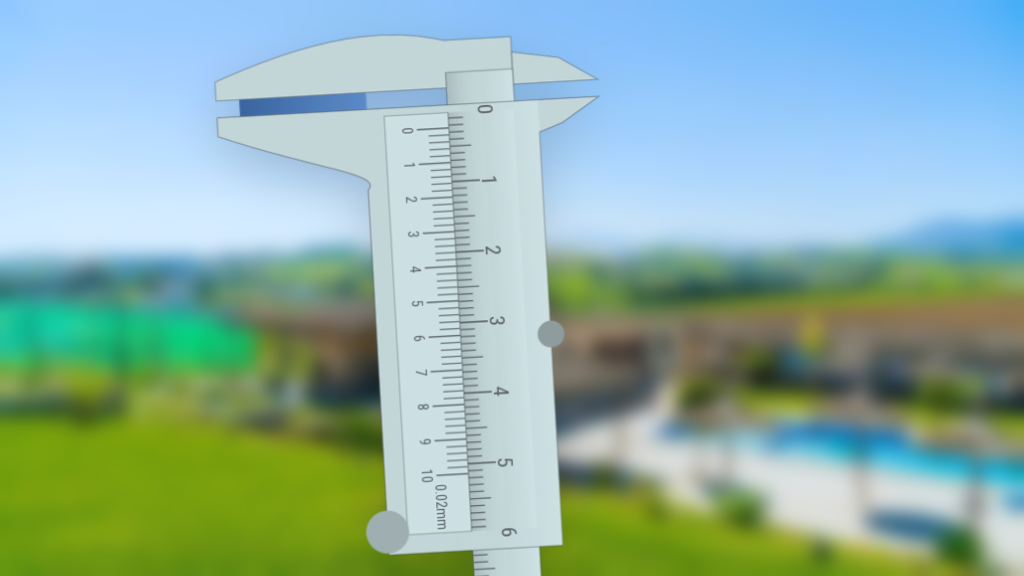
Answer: 2.4 (mm)
